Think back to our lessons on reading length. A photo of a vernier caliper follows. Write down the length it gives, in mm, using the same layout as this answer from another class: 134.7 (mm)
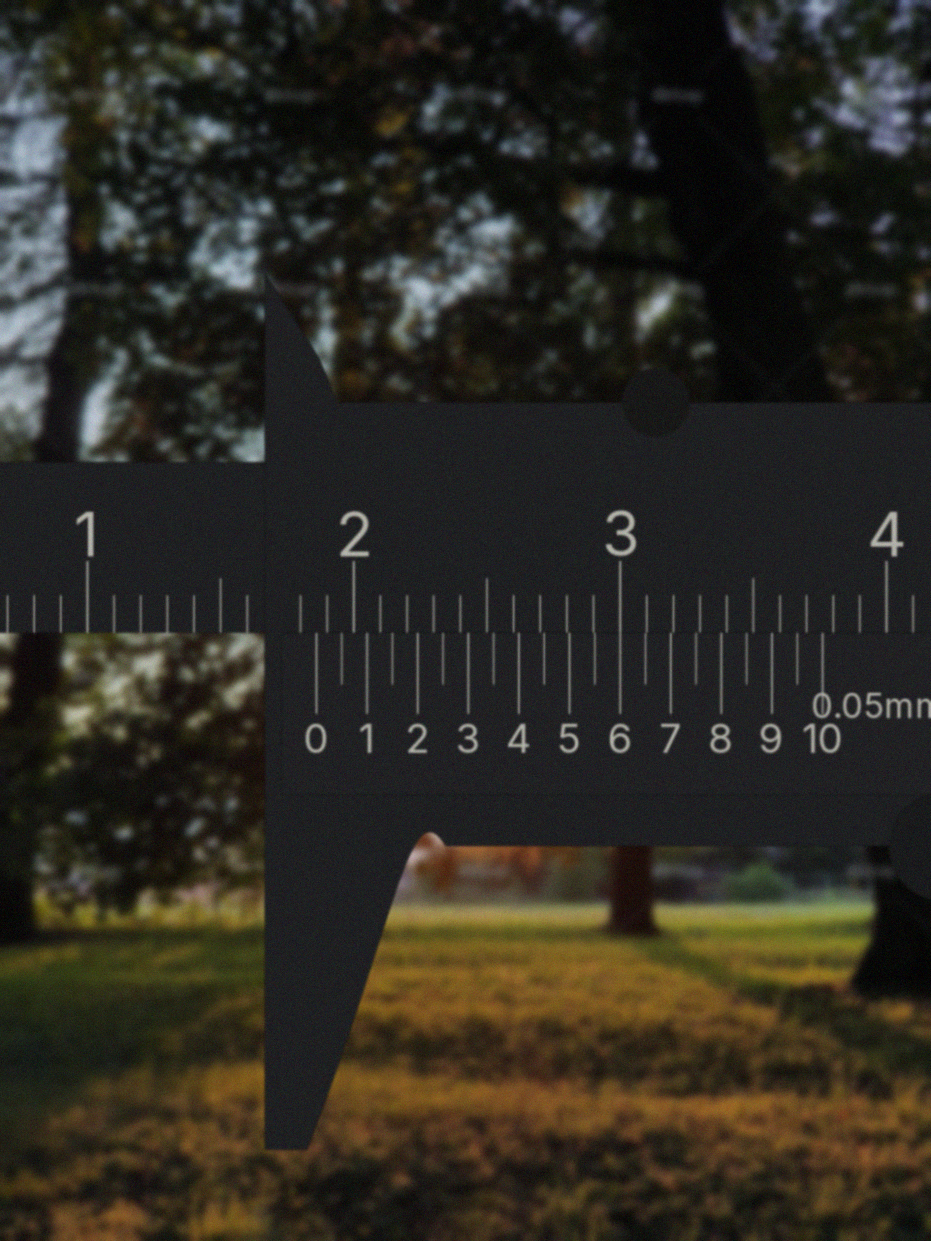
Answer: 18.6 (mm)
